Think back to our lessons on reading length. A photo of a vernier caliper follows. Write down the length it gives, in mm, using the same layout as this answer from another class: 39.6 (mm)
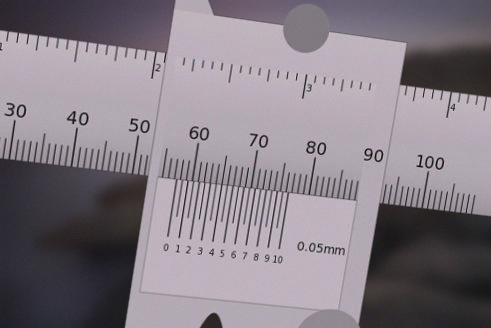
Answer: 57.4 (mm)
